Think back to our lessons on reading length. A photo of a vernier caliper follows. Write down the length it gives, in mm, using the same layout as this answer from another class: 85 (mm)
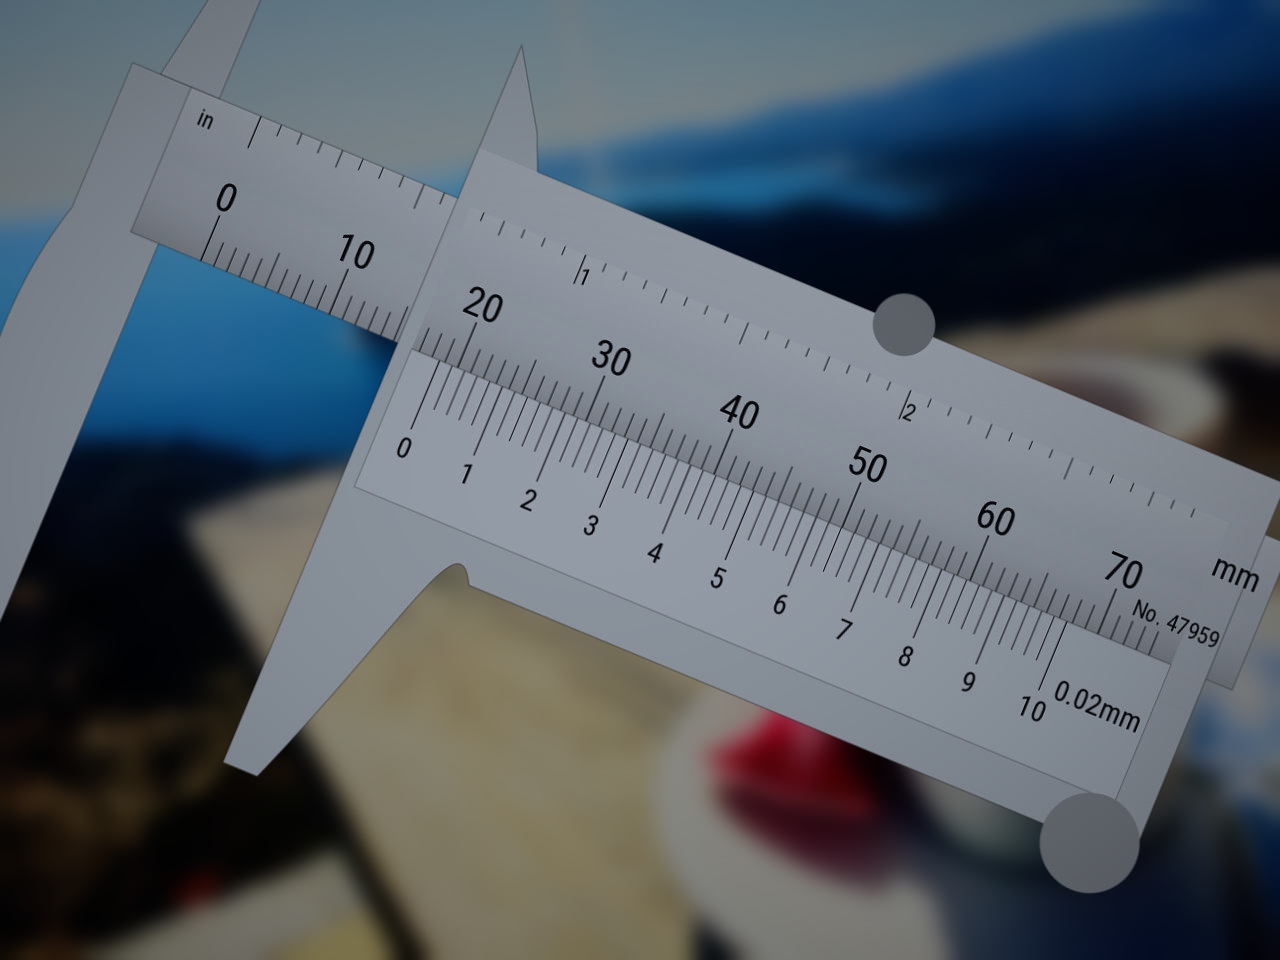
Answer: 18.6 (mm)
